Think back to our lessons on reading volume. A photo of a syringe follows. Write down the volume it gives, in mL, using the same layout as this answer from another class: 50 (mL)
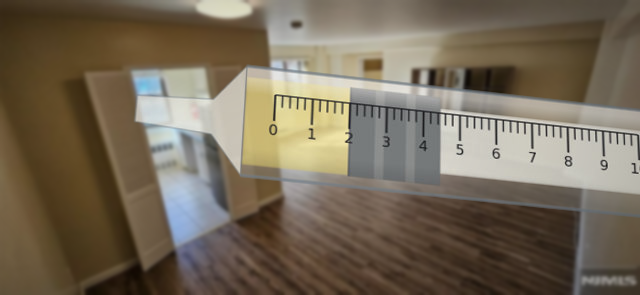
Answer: 2 (mL)
